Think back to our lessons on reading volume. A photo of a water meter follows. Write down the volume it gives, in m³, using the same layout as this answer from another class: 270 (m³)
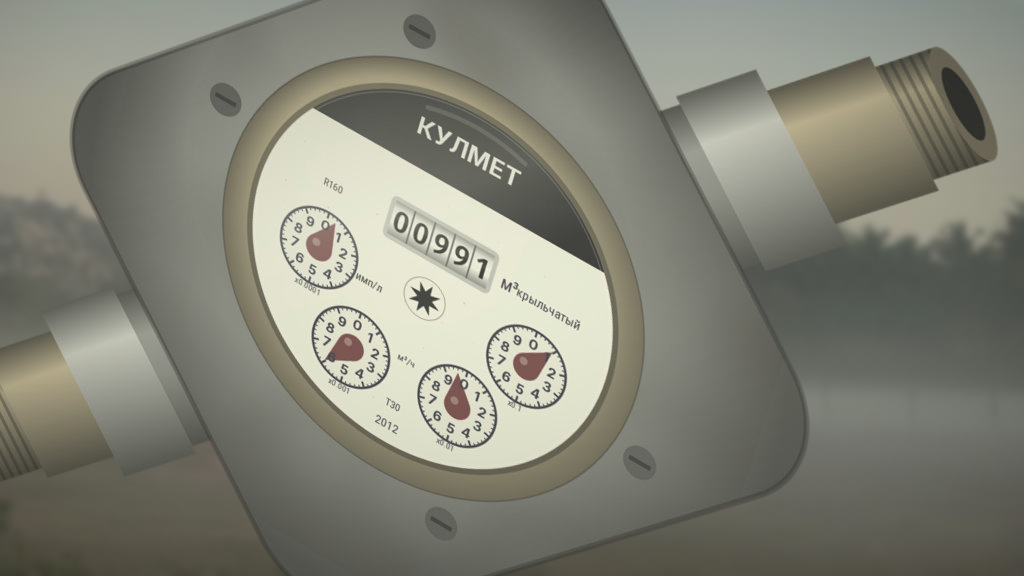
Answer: 991.0960 (m³)
